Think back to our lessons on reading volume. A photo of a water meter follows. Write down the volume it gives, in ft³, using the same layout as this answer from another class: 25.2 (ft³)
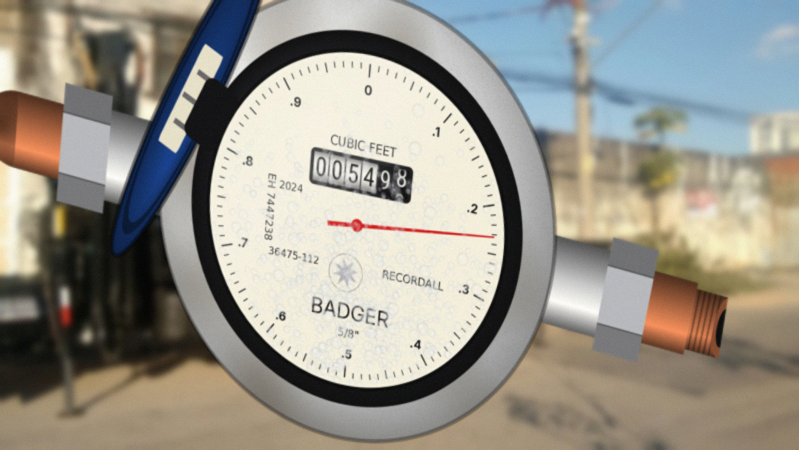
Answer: 5498.23 (ft³)
